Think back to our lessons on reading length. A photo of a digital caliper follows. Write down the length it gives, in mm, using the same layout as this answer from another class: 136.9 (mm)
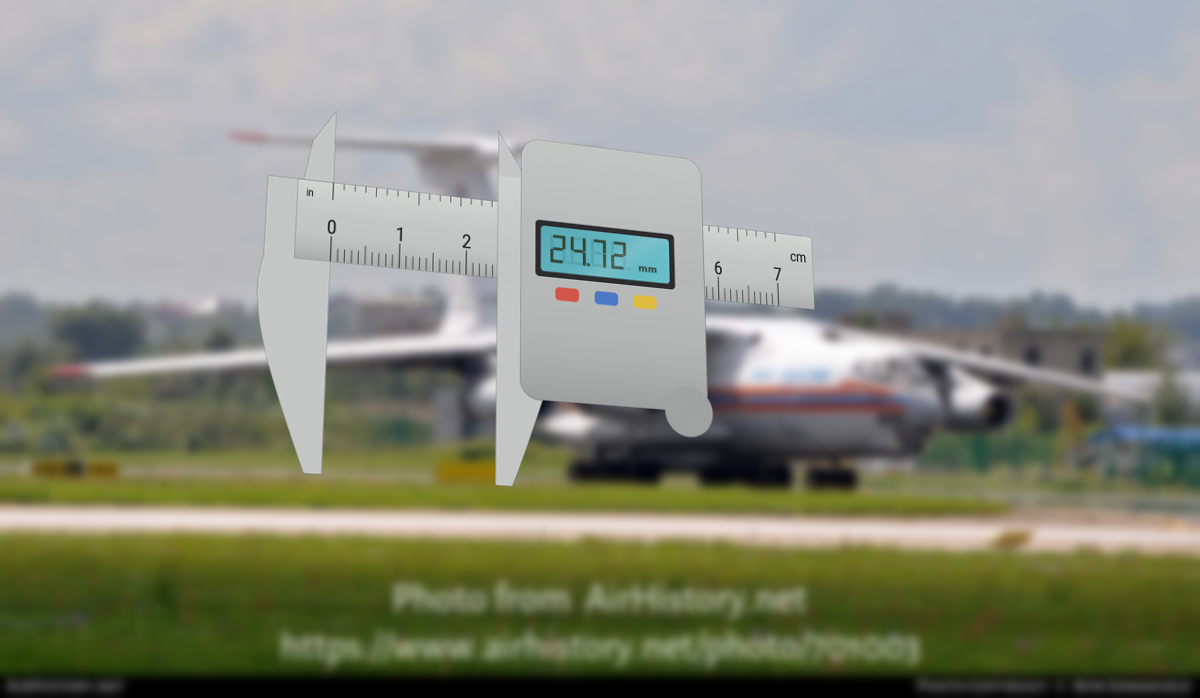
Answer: 24.72 (mm)
